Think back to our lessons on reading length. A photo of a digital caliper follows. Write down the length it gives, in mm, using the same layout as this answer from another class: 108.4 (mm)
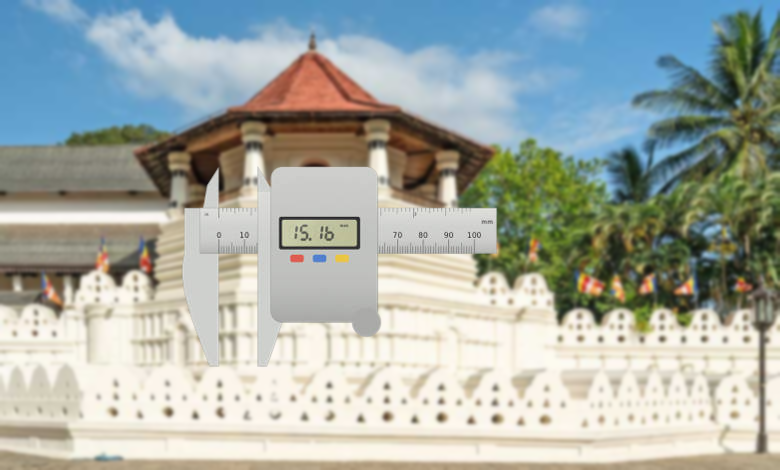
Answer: 15.16 (mm)
